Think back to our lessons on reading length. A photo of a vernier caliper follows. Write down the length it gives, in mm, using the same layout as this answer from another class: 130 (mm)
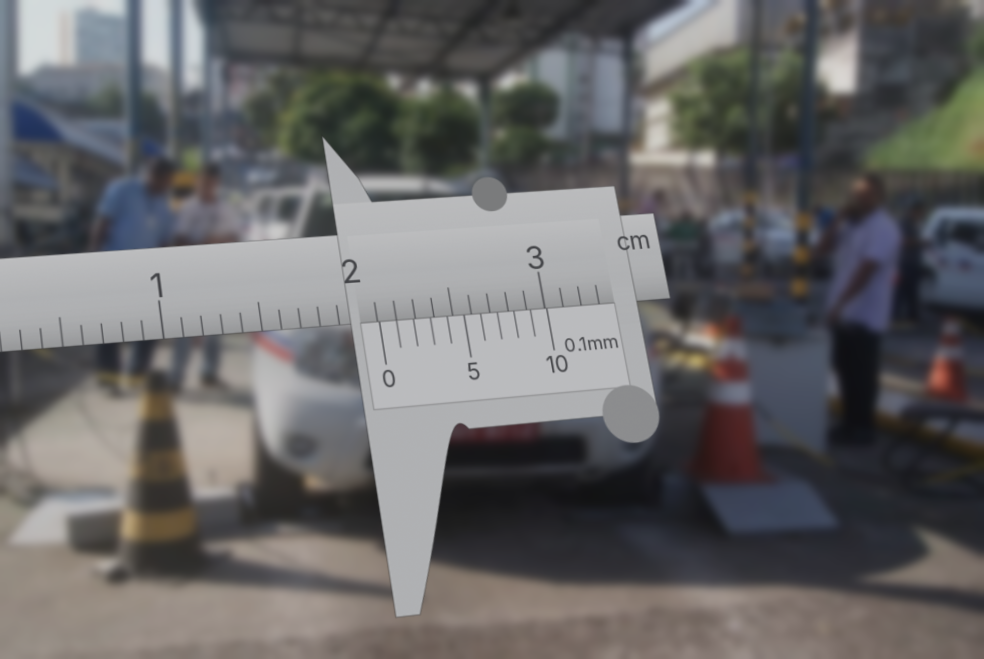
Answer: 21.1 (mm)
